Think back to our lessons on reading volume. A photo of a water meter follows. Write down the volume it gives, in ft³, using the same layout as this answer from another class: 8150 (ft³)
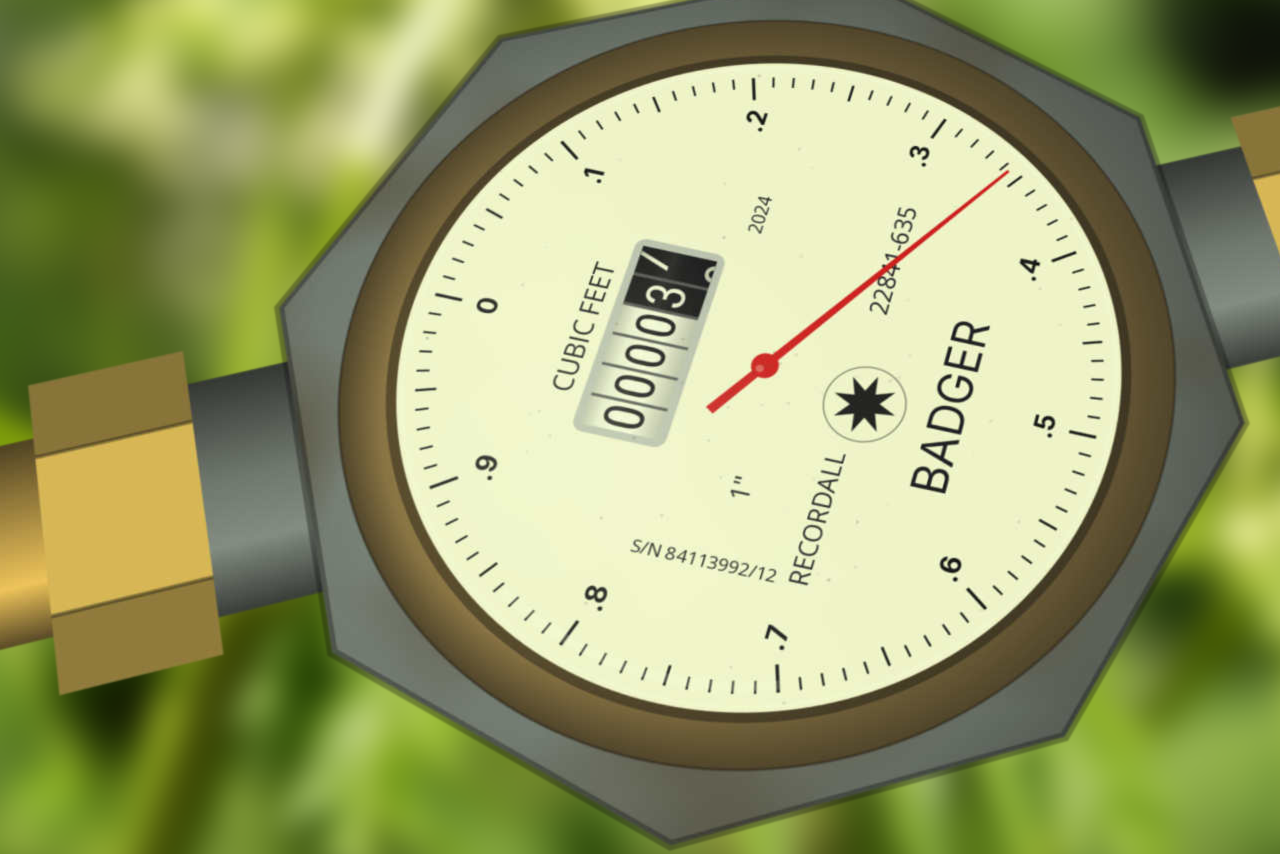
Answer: 37.34 (ft³)
